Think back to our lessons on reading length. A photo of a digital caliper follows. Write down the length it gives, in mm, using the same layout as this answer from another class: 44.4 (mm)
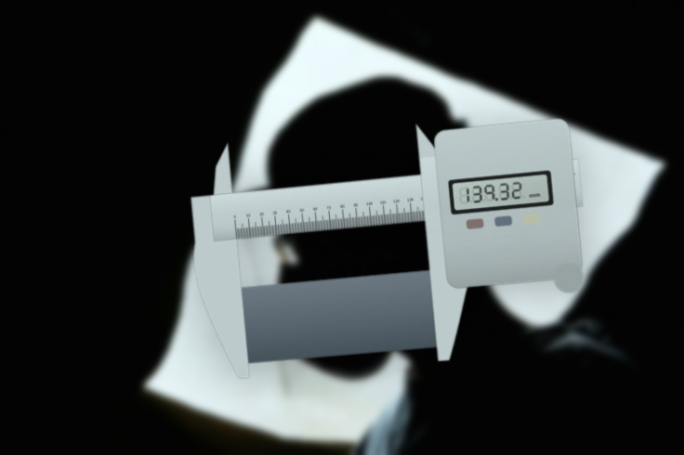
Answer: 139.32 (mm)
